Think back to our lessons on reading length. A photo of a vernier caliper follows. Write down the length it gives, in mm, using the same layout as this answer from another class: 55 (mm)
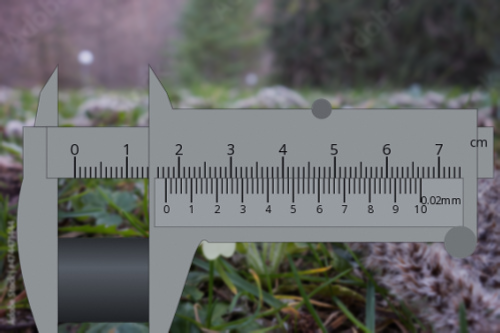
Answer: 17.5 (mm)
